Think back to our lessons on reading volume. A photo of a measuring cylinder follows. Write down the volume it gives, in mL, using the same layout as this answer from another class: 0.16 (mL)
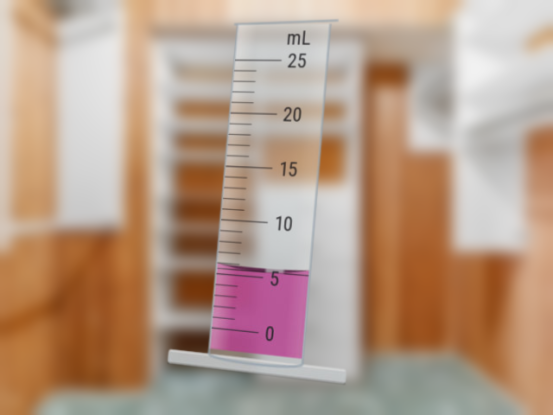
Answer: 5.5 (mL)
